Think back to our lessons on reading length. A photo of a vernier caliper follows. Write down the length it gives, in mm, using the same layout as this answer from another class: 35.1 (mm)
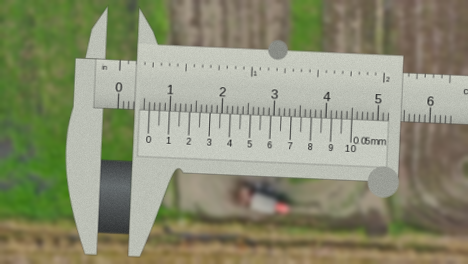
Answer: 6.0 (mm)
